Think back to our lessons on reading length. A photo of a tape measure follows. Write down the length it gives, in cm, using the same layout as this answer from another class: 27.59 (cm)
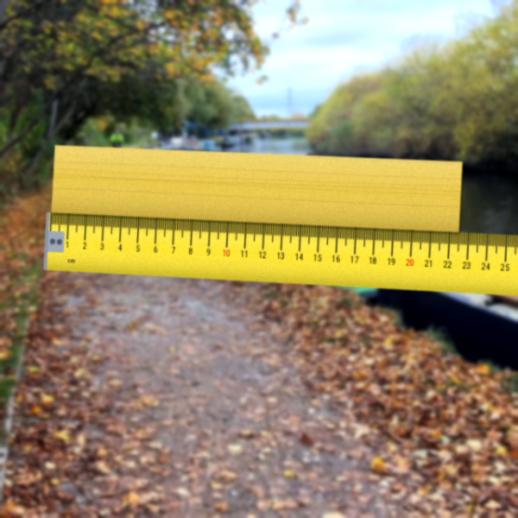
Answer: 22.5 (cm)
